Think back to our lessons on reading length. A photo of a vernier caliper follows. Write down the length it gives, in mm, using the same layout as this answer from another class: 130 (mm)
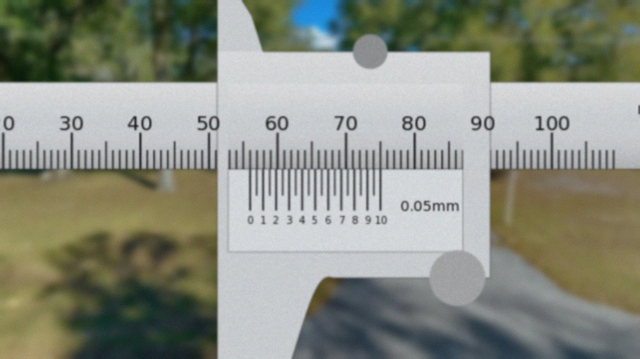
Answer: 56.0 (mm)
